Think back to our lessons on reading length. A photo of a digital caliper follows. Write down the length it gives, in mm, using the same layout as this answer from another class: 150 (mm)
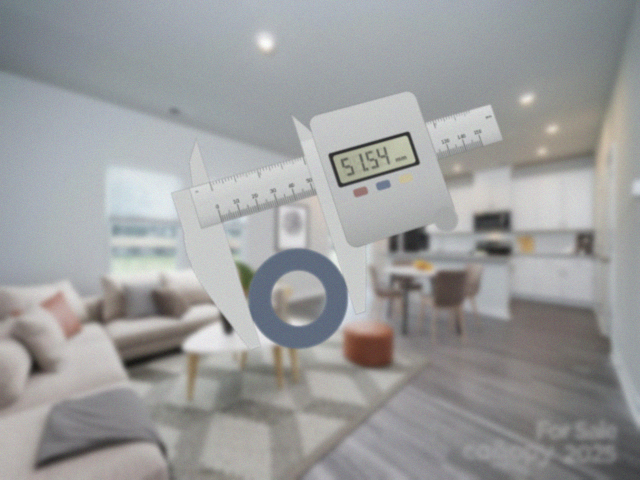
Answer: 51.54 (mm)
